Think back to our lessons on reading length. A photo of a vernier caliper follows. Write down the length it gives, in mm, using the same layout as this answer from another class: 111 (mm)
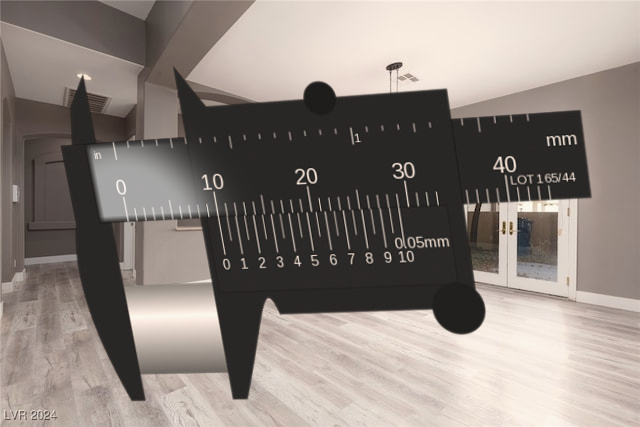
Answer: 10.0 (mm)
